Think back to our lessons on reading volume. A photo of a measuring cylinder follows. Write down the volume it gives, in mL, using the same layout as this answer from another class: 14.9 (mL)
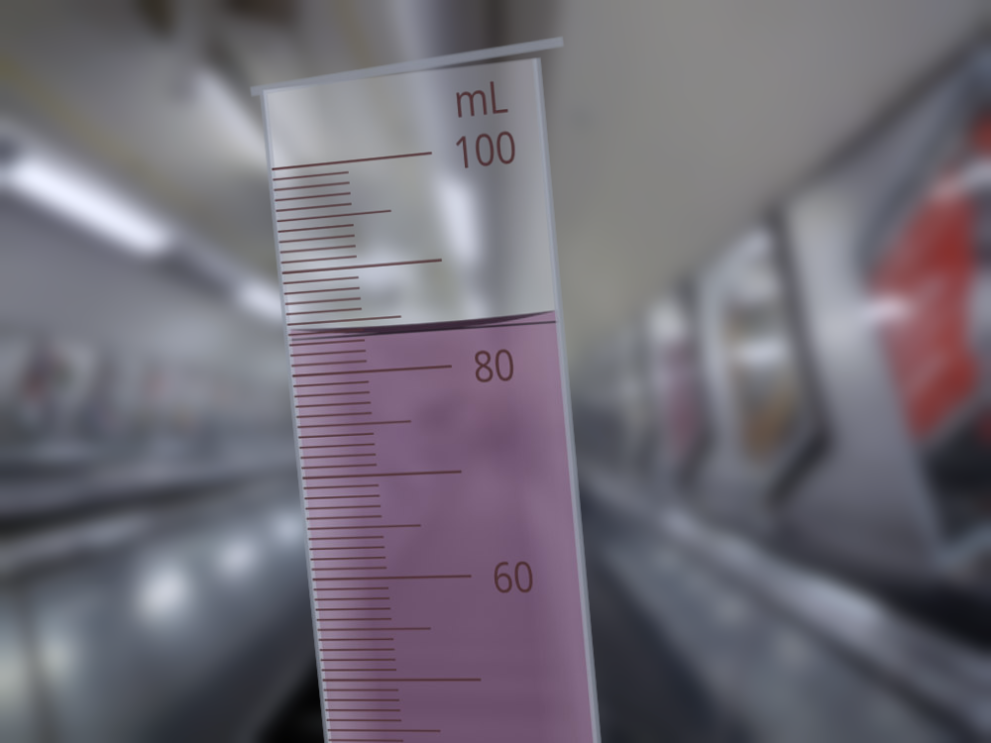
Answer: 83.5 (mL)
